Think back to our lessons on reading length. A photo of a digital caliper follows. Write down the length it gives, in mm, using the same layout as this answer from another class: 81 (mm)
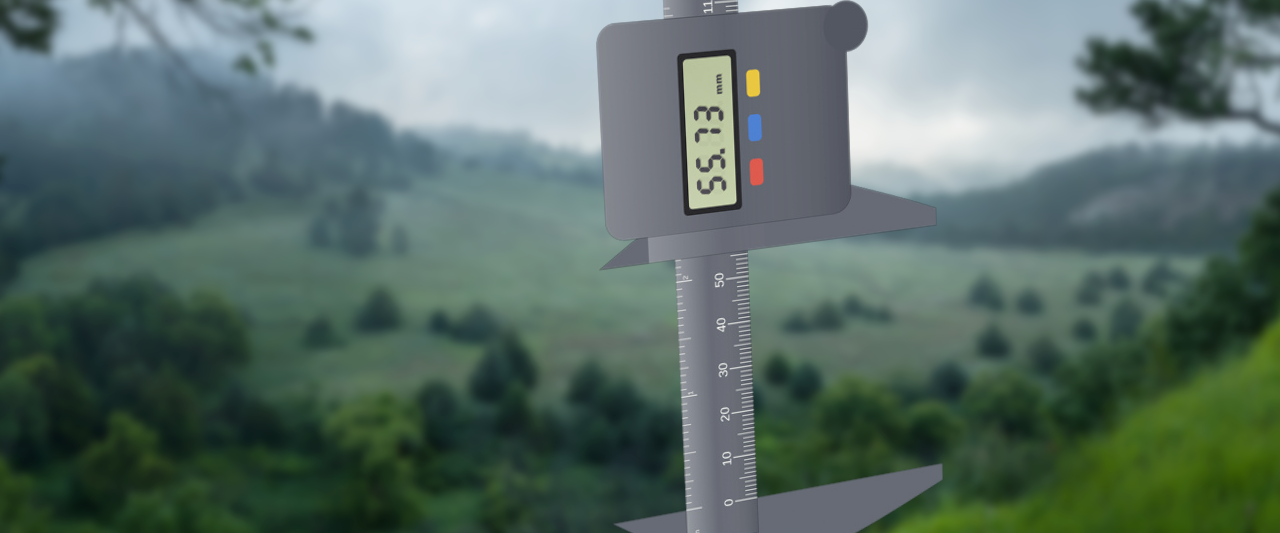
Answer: 55.73 (mm)
